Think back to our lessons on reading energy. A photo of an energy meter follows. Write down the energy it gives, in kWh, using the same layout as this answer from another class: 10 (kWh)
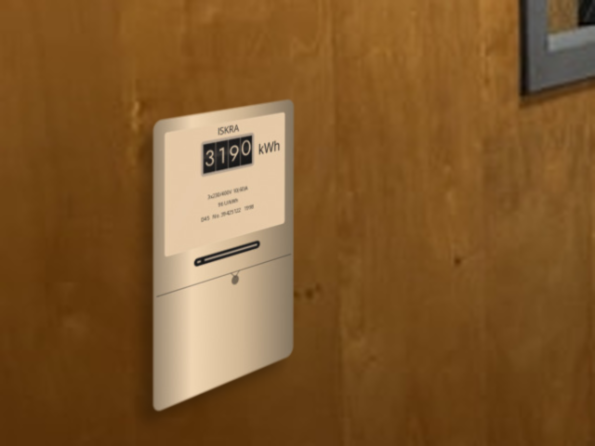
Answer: 3190 (kWh)
